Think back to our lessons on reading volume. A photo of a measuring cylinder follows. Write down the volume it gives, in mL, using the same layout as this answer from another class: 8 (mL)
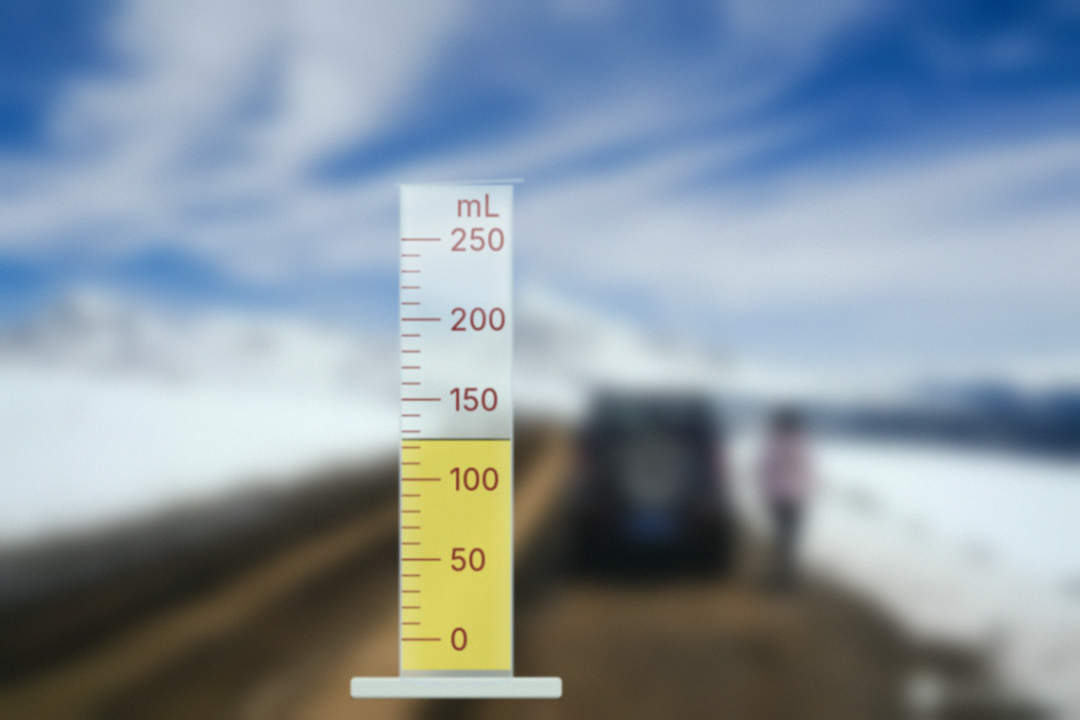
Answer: 125 (mL)
